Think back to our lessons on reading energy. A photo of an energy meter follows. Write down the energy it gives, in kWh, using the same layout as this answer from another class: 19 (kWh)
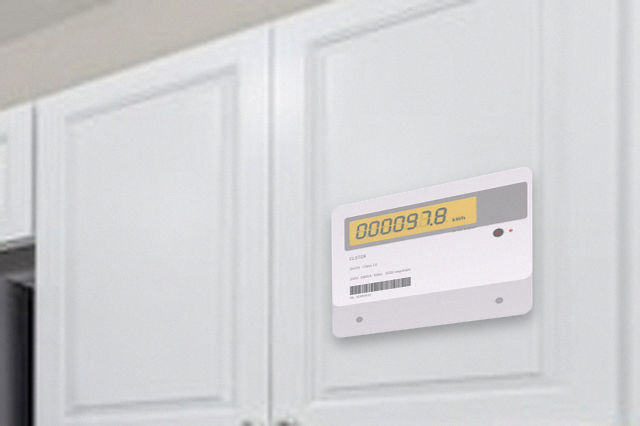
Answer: 97.8 (kWh)
